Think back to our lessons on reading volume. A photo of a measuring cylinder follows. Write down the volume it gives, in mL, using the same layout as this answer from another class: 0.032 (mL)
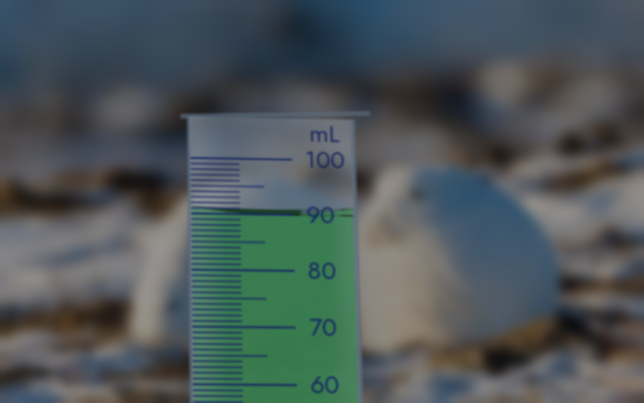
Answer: 90 (mL)
